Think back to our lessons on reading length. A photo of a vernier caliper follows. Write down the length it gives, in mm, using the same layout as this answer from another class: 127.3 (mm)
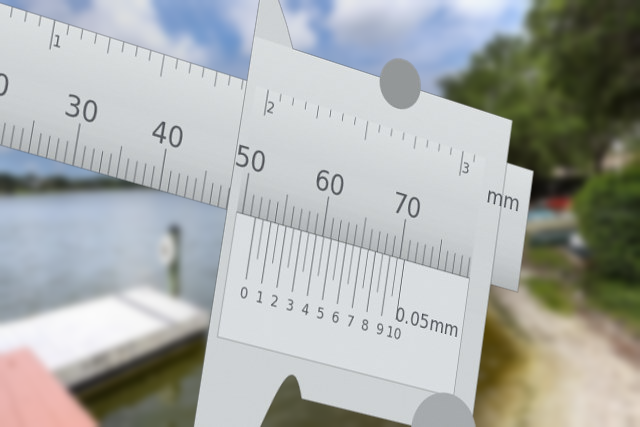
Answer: 51.6 (mm)
